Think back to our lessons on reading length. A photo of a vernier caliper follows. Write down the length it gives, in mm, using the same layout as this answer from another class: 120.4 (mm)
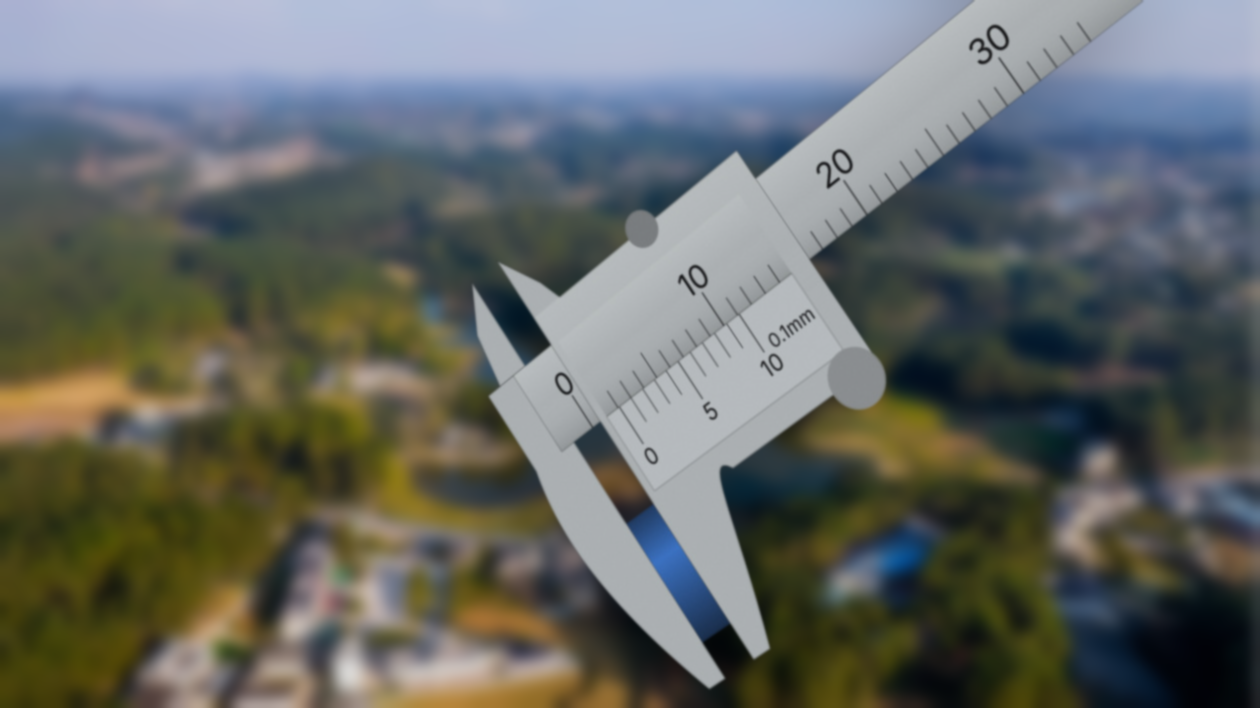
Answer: 2.1 (mm)
